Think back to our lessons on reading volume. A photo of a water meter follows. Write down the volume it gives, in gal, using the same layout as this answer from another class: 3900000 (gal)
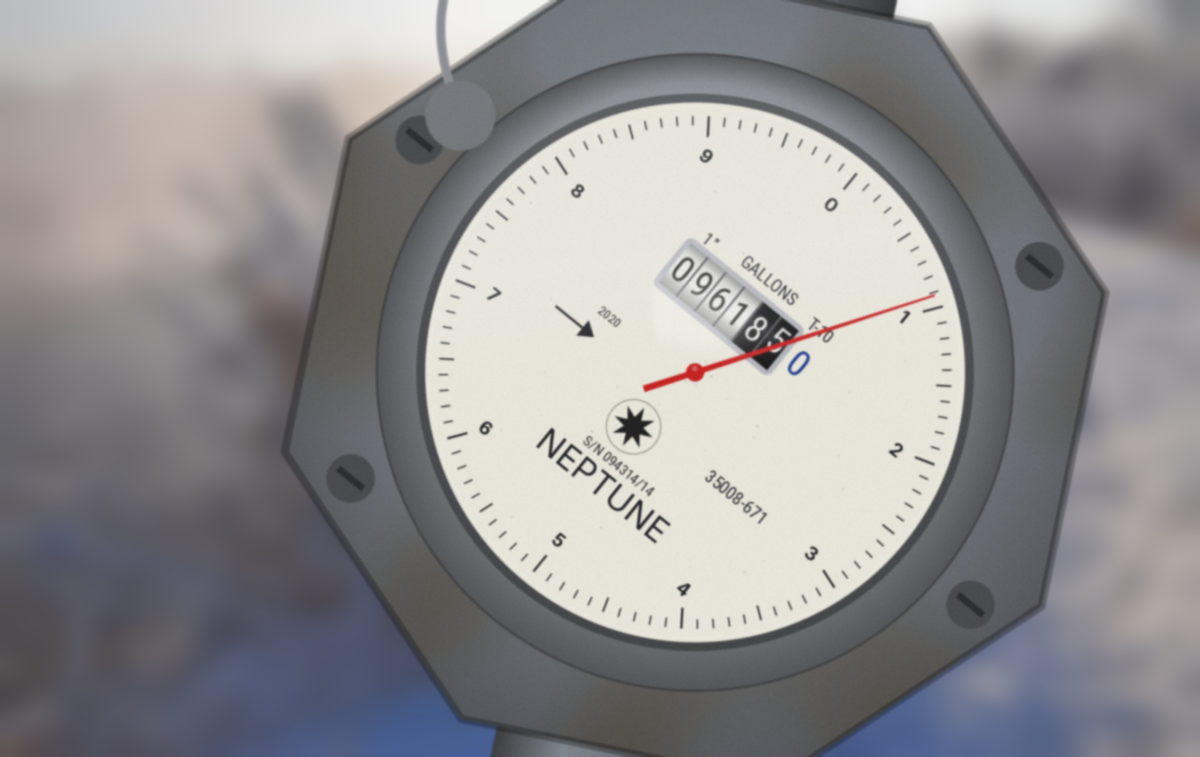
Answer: 961850.9 (gal)
